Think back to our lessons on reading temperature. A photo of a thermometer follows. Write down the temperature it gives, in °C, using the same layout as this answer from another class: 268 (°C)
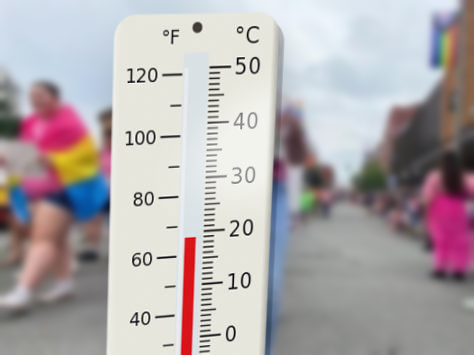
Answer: 19 (°C)
